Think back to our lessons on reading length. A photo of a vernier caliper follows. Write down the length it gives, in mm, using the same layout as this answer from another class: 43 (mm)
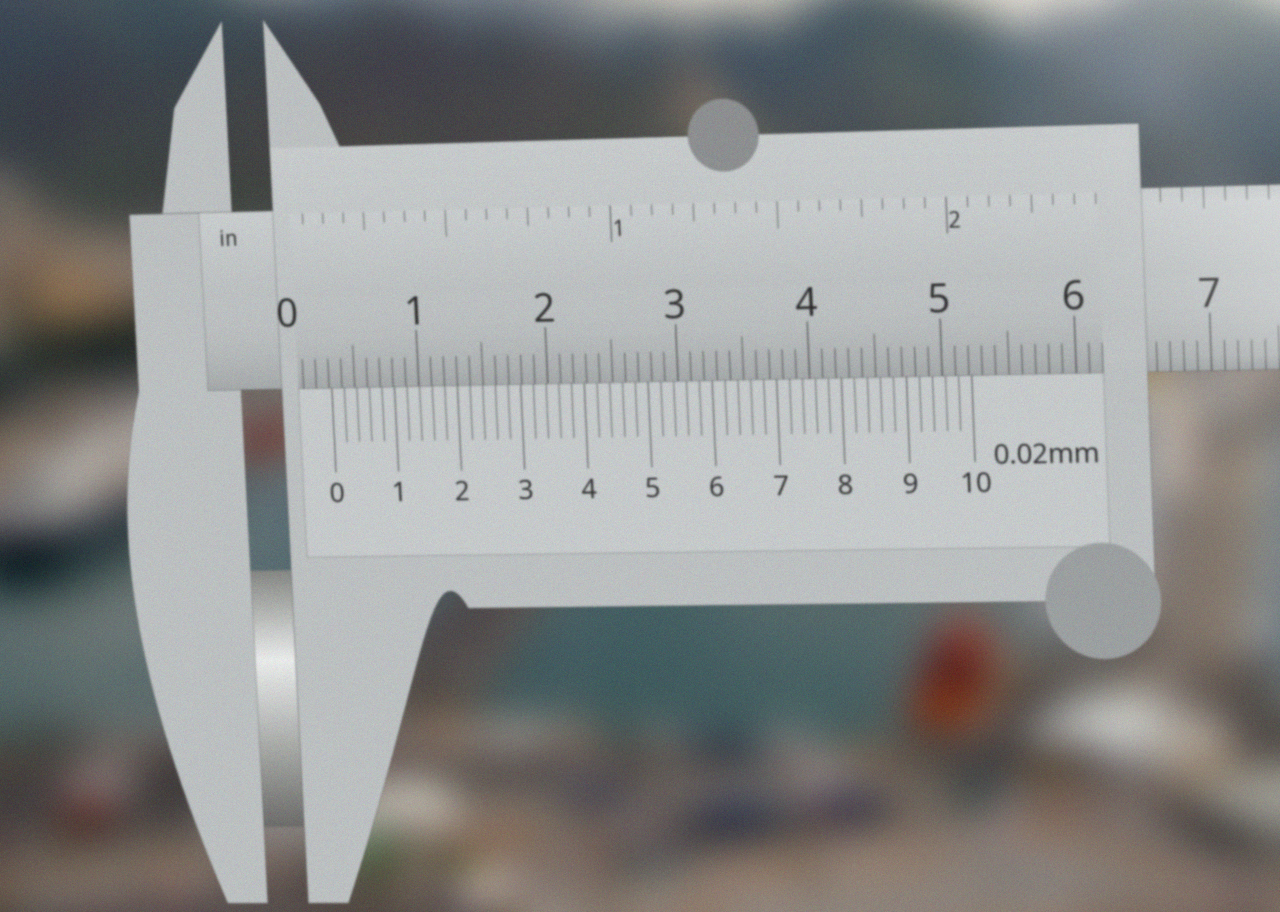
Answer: 3.2 (mm)
